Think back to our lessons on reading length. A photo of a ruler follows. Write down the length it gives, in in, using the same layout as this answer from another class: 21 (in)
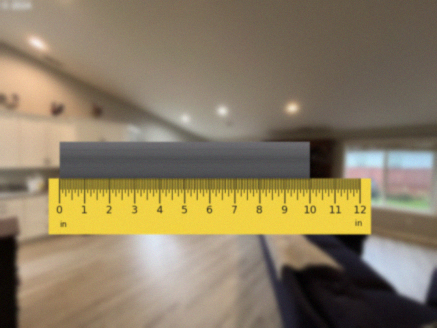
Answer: 10 (in)
